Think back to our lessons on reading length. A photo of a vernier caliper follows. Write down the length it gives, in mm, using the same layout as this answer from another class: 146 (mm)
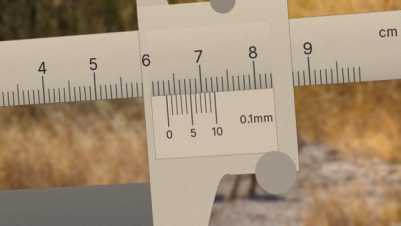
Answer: 63.4 (mm)
